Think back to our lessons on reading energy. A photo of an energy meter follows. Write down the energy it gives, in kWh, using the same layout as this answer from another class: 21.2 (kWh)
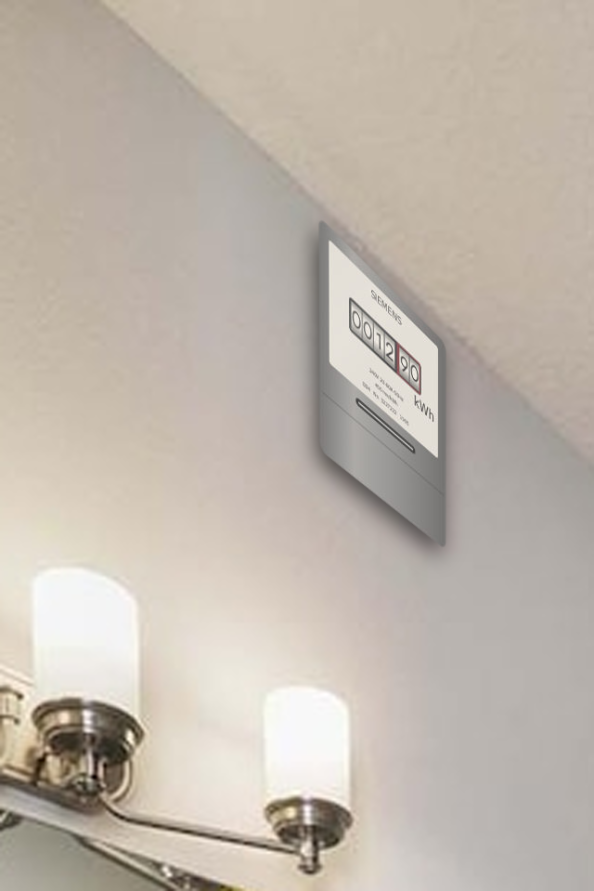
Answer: 12.90 (kWh)
